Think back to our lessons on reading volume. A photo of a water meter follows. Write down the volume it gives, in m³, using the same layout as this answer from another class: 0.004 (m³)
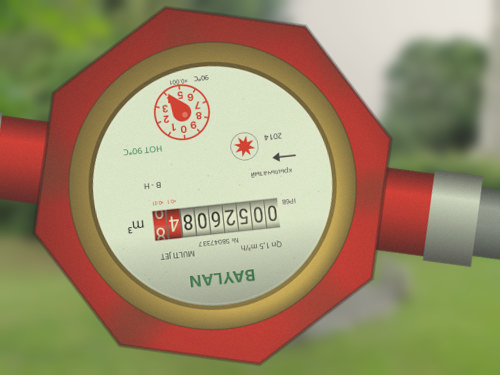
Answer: 52608.484 (m³)
